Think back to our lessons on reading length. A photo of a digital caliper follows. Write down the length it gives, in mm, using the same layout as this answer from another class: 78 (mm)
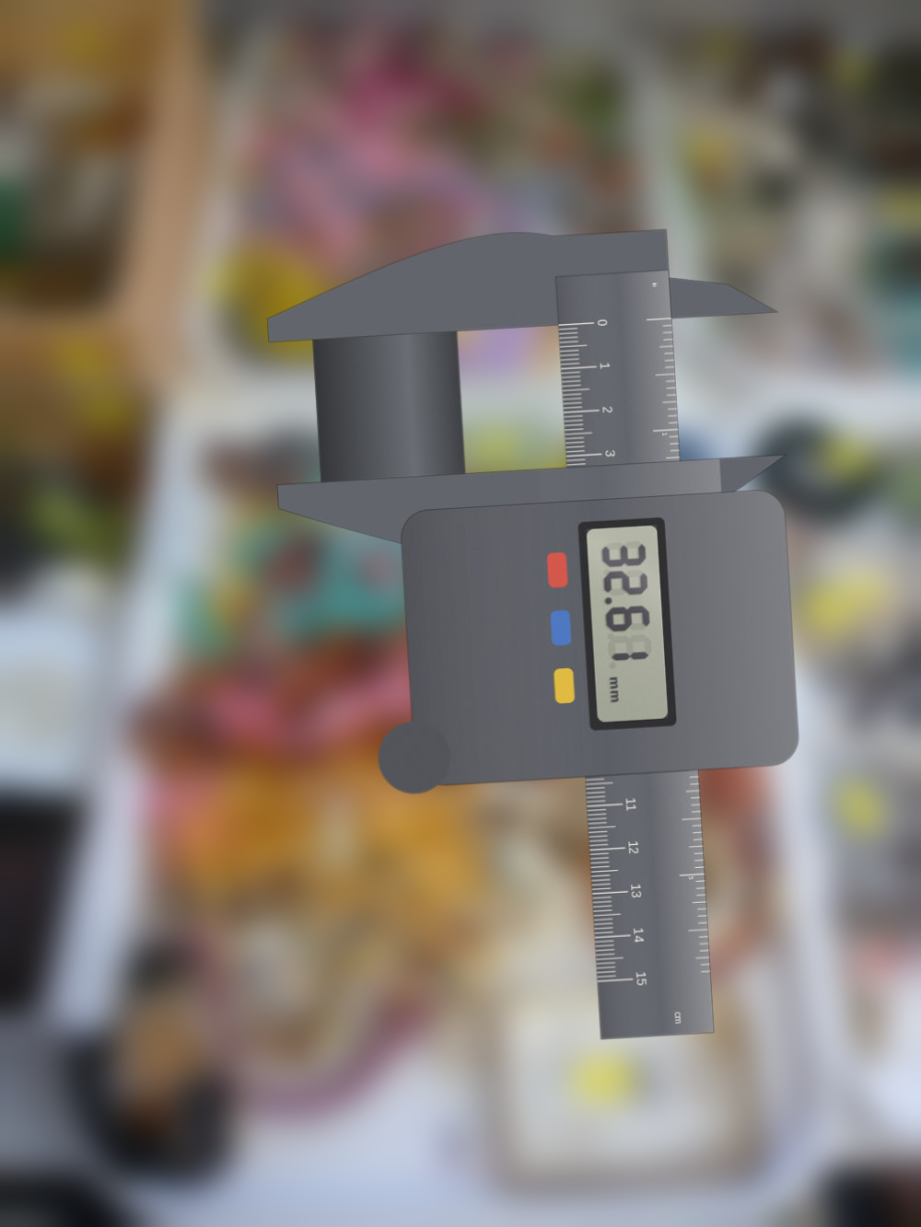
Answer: 32.61 (mm)
